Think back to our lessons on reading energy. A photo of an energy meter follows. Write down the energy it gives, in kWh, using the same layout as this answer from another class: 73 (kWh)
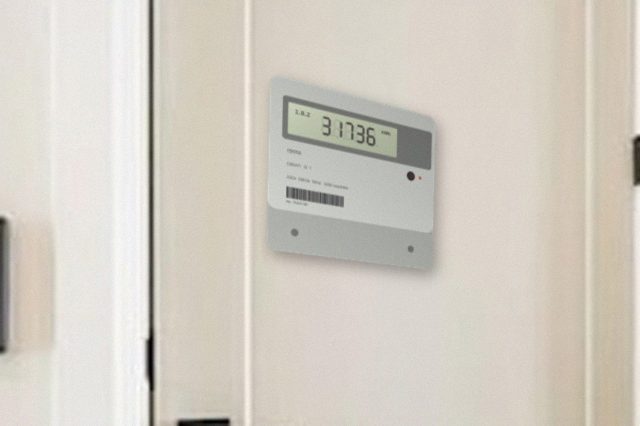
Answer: 31736 (kWh)
